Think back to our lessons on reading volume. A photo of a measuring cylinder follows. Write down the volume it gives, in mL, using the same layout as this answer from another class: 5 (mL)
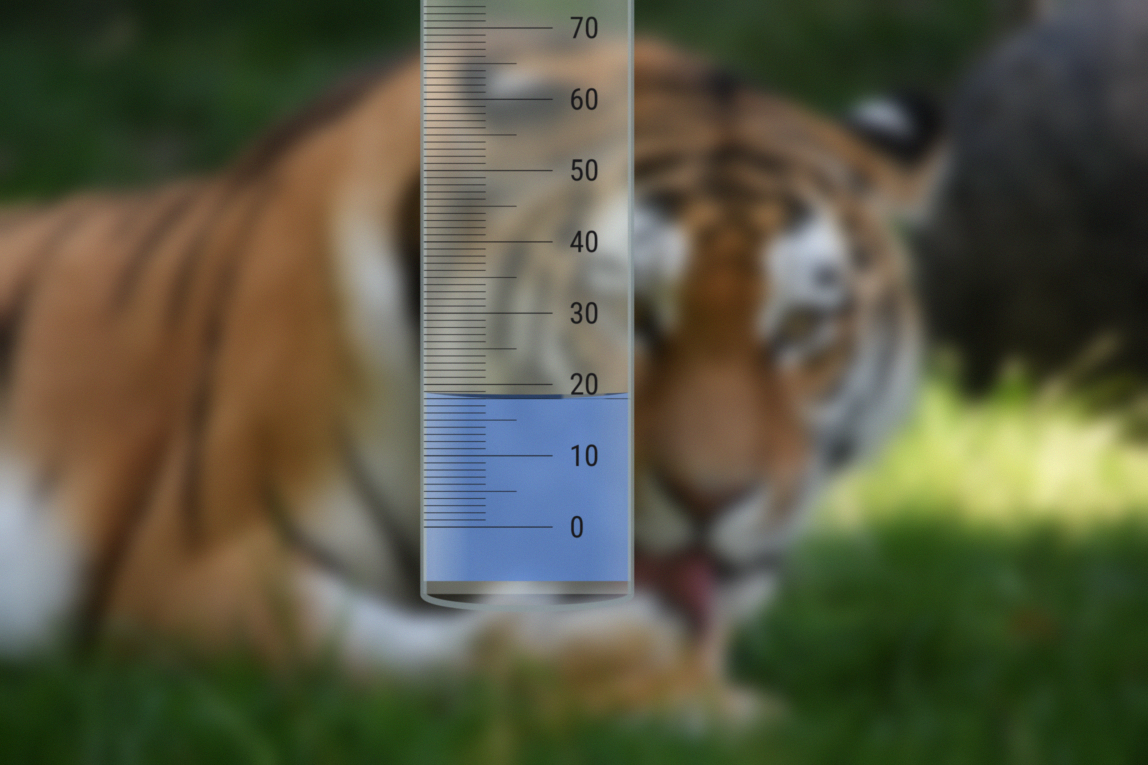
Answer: 18 (mL)
